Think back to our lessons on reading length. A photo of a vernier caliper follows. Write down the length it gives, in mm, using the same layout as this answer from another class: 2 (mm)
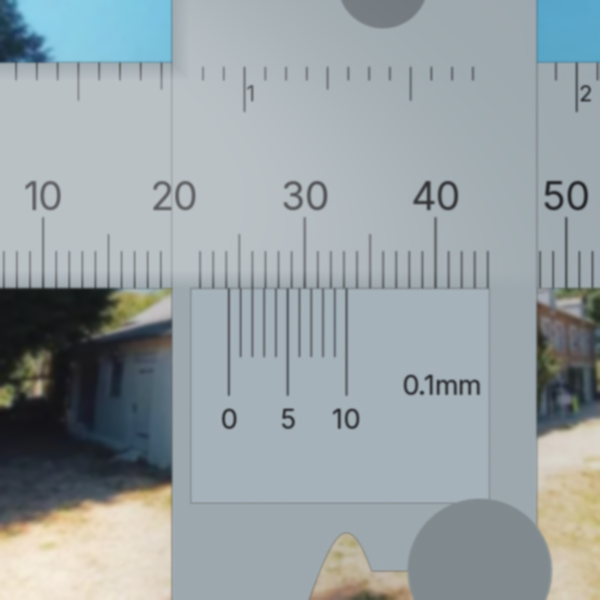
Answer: 24.2 (mm)
